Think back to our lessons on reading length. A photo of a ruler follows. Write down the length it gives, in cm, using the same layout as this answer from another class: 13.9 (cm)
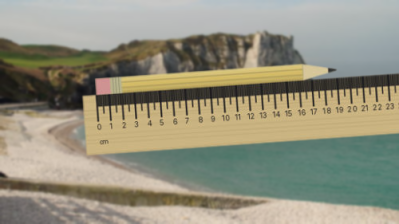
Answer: 19 (cm)
